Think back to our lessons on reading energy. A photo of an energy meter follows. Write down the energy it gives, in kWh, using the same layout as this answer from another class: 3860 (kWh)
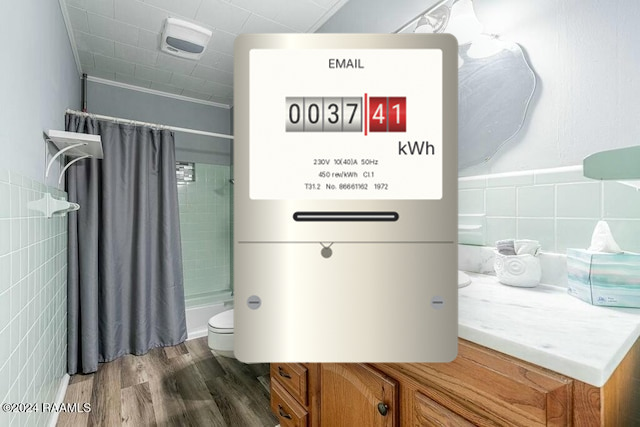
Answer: 37.41 (kWh)
